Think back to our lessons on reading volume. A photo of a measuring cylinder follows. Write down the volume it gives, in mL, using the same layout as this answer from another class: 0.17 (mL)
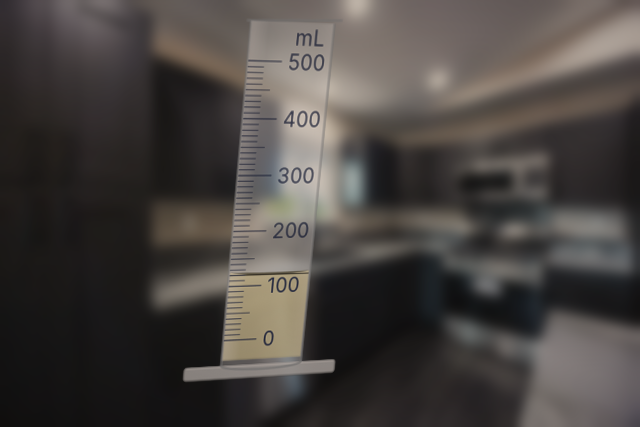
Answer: 120 (mL)
